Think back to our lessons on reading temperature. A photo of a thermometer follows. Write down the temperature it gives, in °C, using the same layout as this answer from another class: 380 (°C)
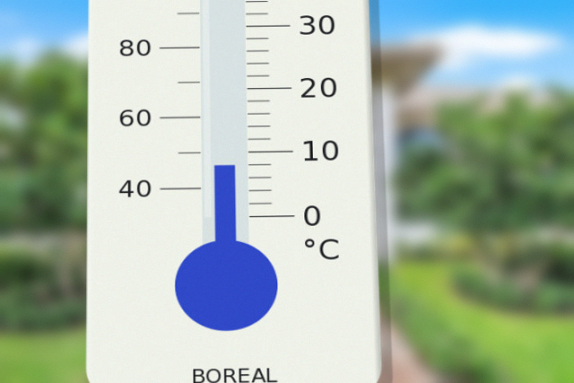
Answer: 8 (°C)
